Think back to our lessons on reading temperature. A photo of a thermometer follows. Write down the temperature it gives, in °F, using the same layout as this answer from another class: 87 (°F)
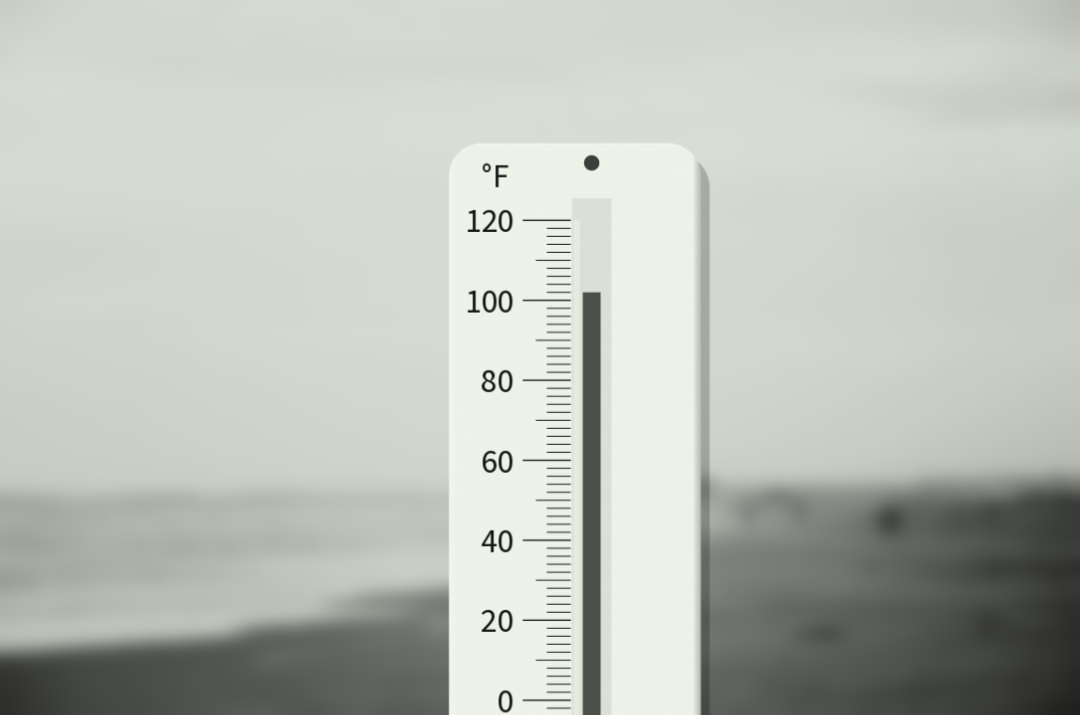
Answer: 102 (°F)
